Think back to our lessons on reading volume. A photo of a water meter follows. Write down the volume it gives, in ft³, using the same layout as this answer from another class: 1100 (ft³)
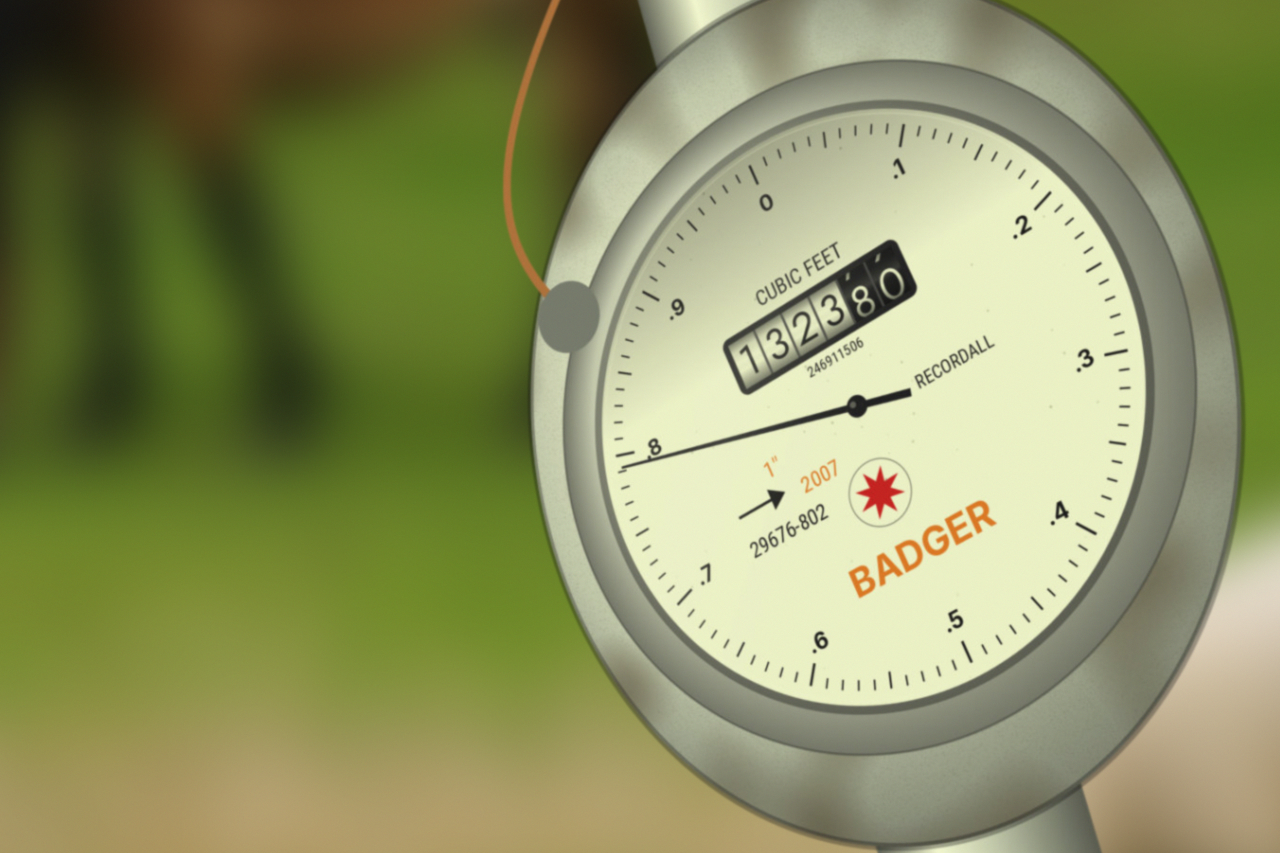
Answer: 132379.79 (ft³)
